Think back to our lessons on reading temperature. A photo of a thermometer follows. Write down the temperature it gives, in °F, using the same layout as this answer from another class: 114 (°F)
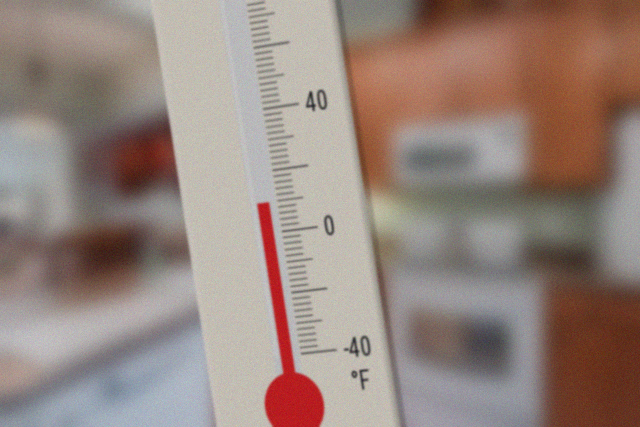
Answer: 10 (°F)
